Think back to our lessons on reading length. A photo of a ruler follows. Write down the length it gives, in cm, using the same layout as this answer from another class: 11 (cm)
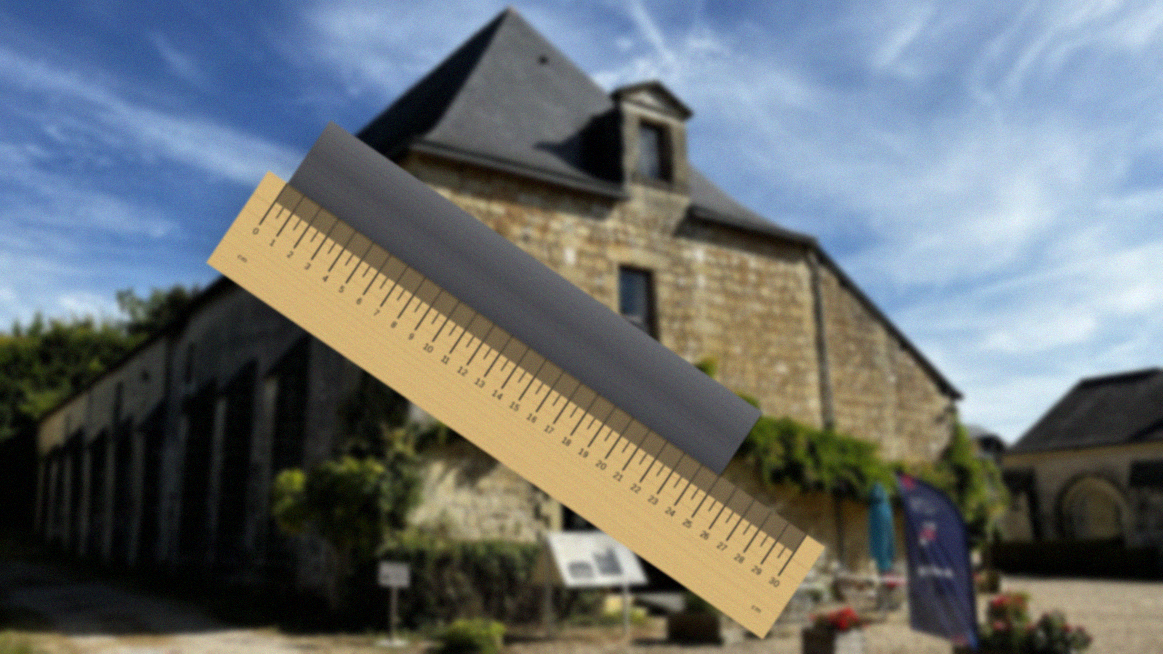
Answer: 25 (cm)
